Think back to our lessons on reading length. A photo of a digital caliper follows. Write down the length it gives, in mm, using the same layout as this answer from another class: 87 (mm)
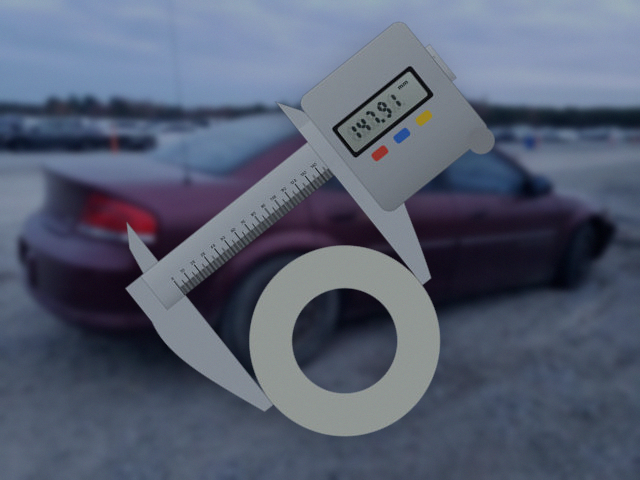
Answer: 147.91 (mm)
